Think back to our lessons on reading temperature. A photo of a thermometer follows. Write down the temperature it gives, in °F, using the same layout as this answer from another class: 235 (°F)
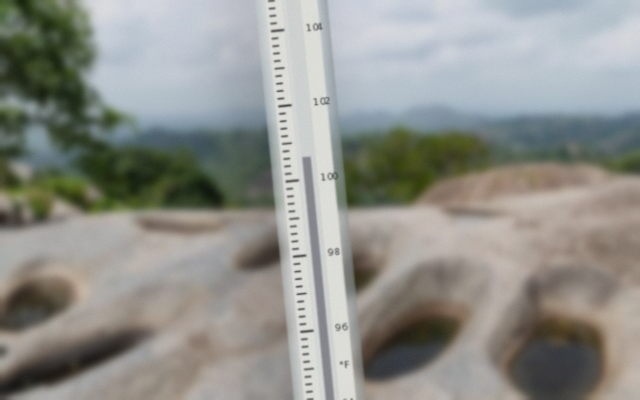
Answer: 100.6 (°F)
